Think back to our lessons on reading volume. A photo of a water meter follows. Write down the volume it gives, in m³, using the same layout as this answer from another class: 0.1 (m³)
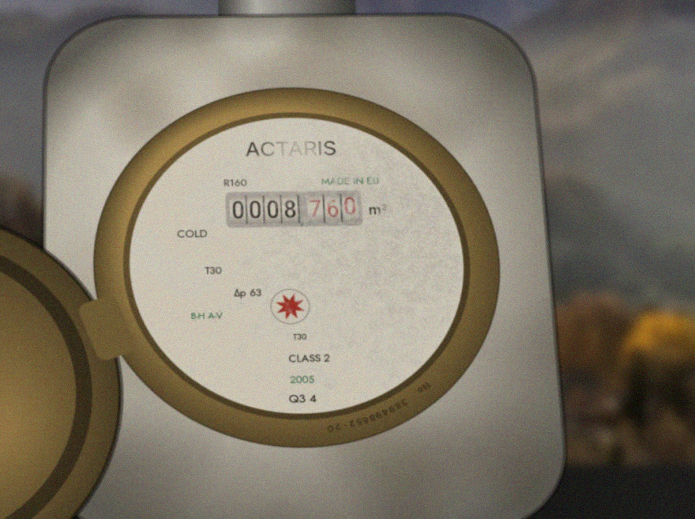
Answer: 8.760 (m³)
